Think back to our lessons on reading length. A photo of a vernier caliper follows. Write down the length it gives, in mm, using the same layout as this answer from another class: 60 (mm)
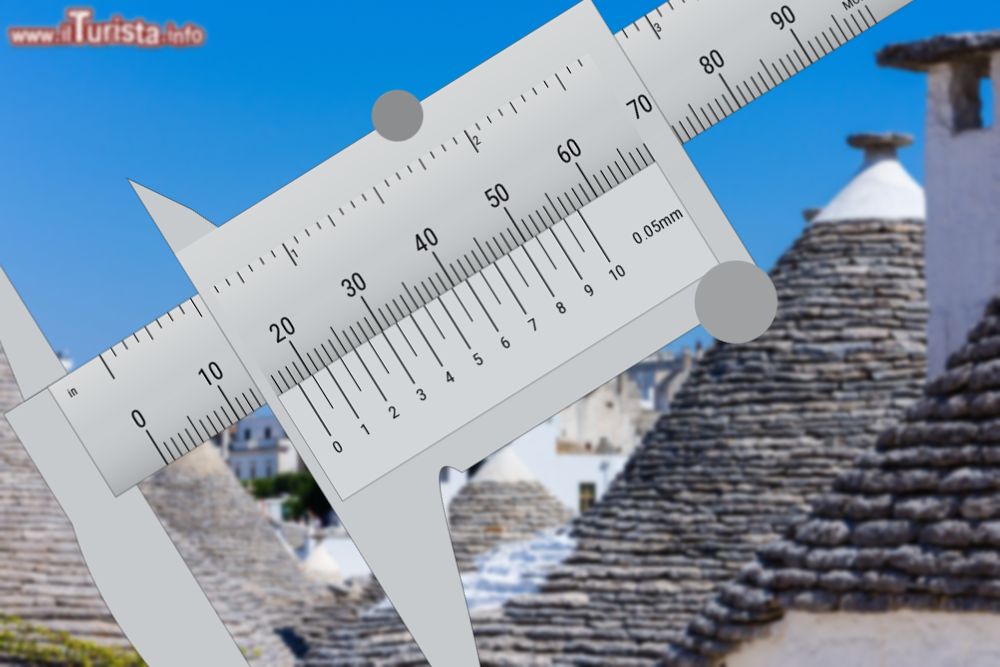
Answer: 18.2 (mm)
